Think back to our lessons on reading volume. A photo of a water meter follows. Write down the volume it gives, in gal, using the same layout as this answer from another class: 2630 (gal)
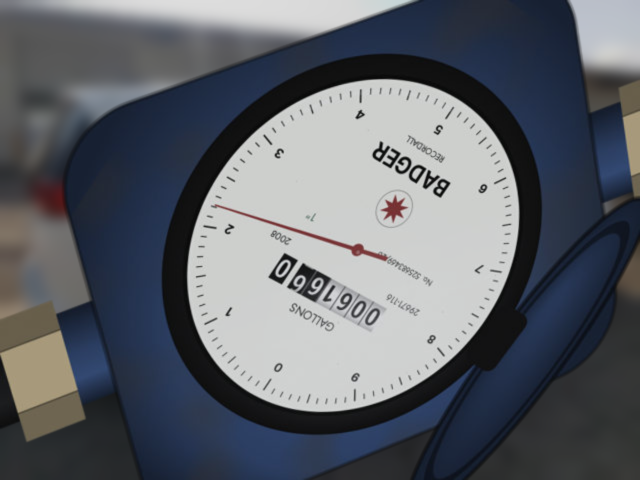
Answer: 61662.2 (gal)
